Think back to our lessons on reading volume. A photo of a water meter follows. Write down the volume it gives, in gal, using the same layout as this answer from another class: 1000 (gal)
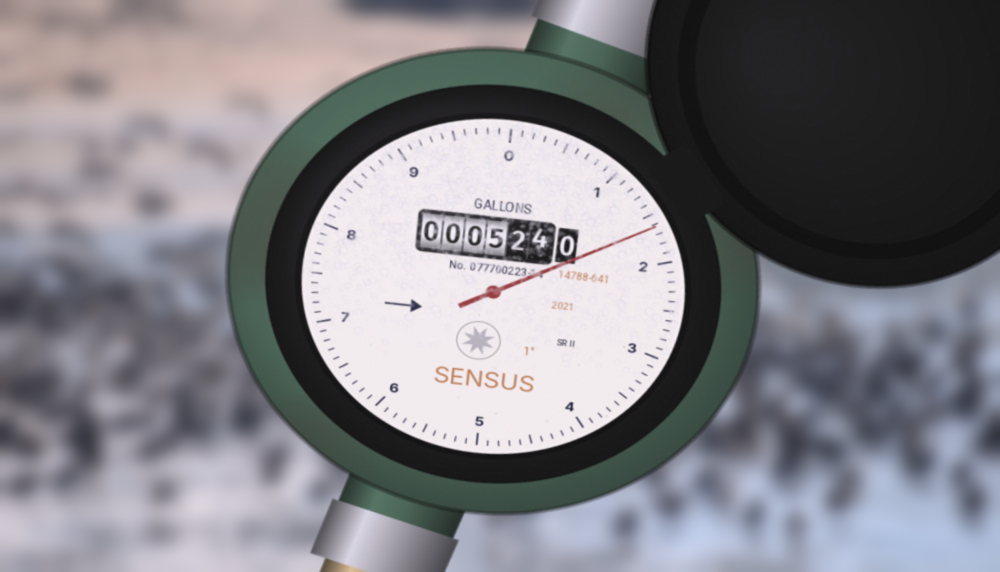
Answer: 5241.6 (gal)
